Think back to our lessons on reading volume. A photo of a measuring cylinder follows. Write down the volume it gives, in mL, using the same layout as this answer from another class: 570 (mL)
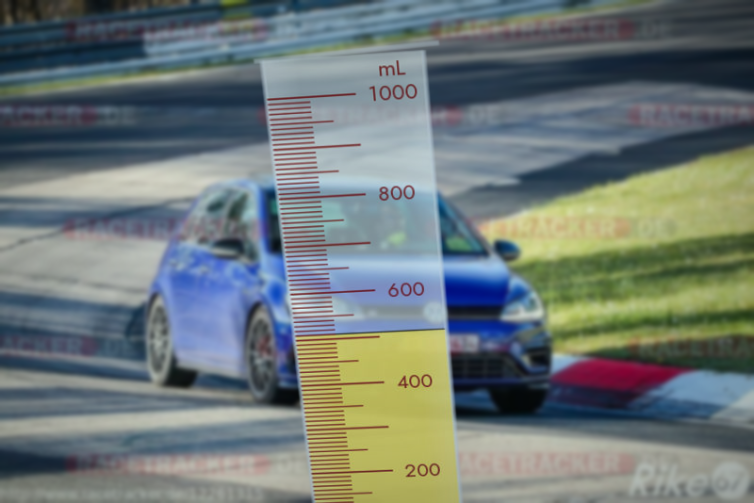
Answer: 510 (mL)
